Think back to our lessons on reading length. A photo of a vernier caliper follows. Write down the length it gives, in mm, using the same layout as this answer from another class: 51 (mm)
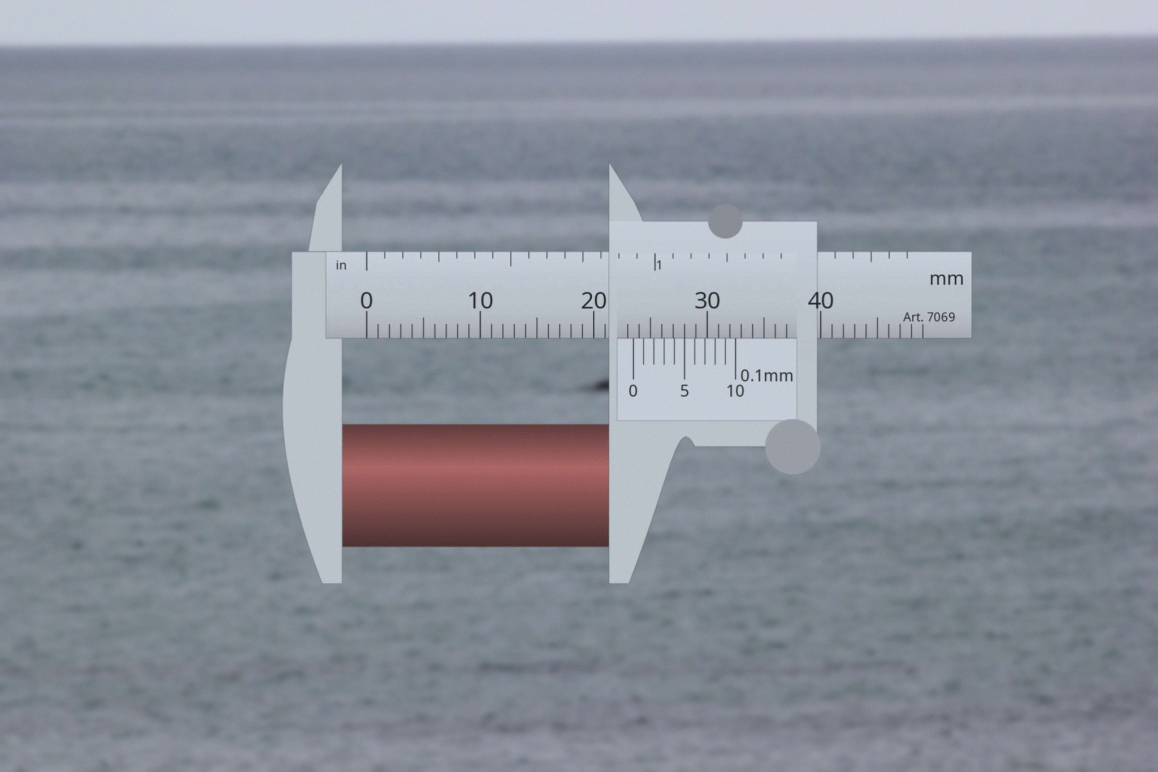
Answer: 23.5 (mm)
